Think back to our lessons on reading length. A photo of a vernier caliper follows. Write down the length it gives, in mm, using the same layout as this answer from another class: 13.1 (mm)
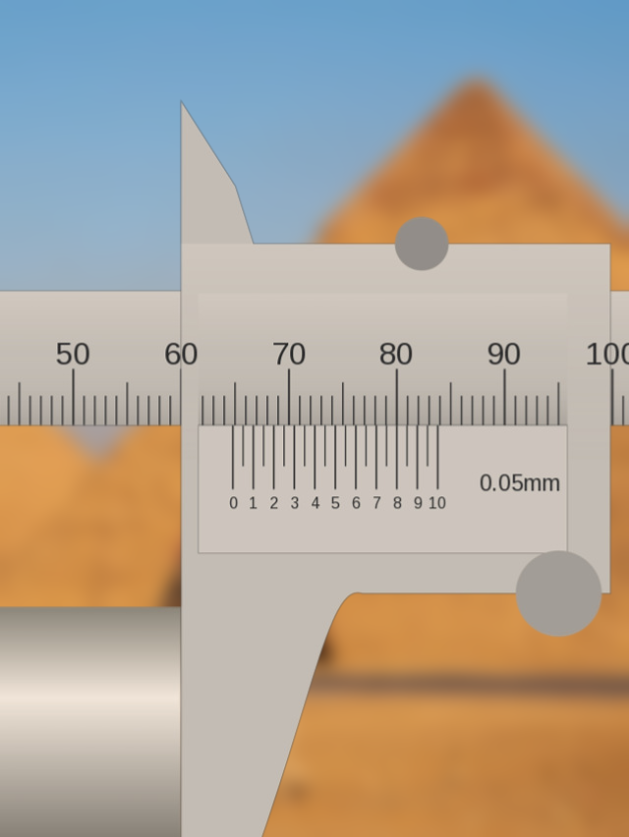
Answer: 64.8 (mm)
